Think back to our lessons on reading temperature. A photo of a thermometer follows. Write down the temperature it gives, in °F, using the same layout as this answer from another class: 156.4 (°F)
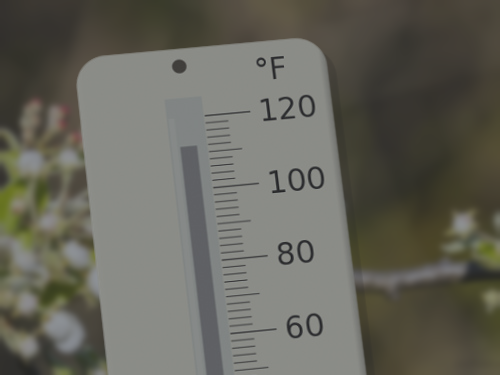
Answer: 112 (°F)
